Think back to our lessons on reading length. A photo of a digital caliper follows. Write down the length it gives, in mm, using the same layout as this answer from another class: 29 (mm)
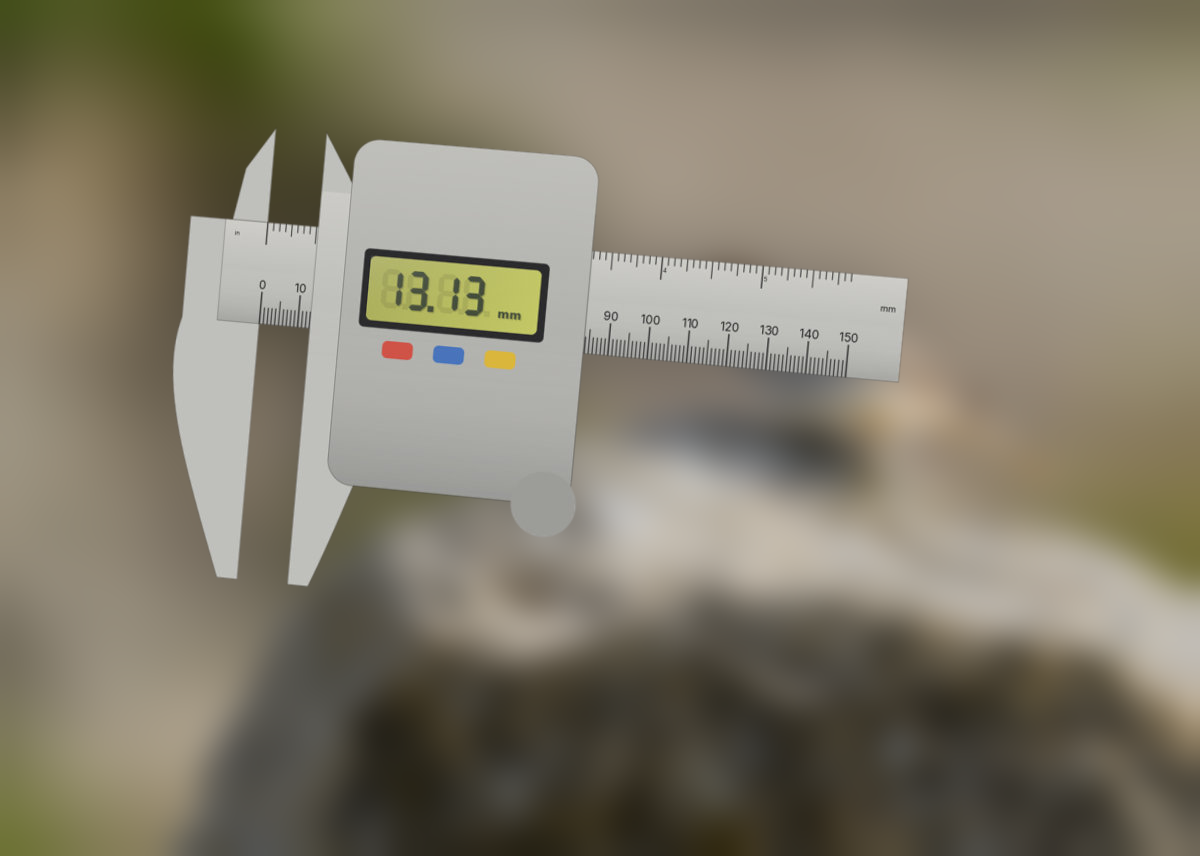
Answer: 13.13 (mm)
